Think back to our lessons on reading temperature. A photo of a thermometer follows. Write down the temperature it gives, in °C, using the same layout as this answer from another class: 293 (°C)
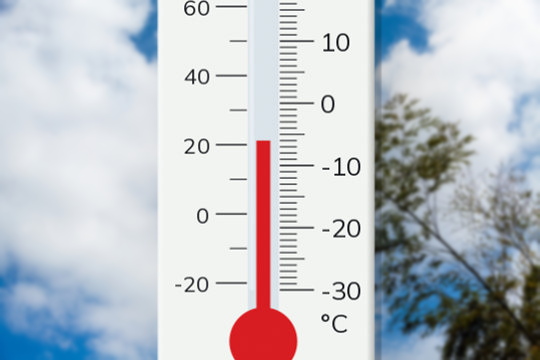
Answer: -6 (°C)
